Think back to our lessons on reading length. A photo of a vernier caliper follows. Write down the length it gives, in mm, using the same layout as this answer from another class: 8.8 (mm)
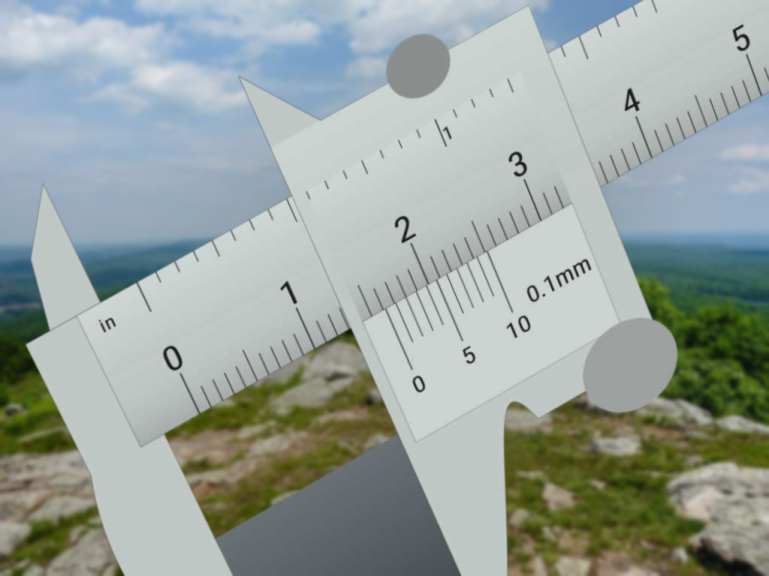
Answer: 16.2 (mm)
